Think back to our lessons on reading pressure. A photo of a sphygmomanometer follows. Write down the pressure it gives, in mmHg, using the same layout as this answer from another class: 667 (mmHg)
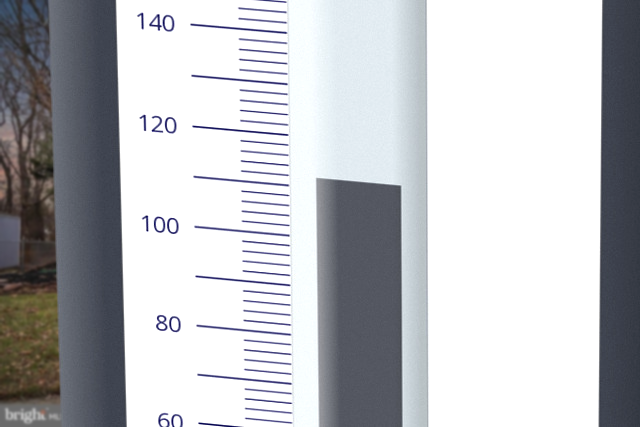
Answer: 112 (mmHg)
